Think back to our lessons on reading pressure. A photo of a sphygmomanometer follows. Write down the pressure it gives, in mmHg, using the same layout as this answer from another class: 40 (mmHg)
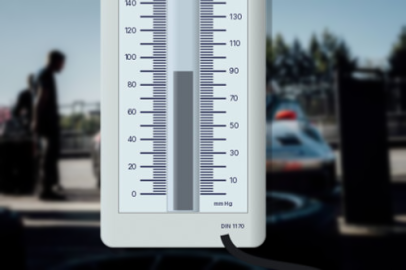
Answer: 90 (mmHg)
